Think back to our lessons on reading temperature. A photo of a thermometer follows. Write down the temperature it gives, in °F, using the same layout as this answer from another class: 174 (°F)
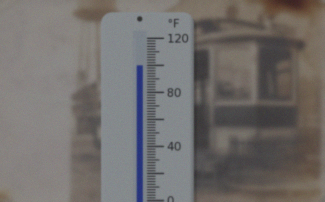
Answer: 100 (°F)
